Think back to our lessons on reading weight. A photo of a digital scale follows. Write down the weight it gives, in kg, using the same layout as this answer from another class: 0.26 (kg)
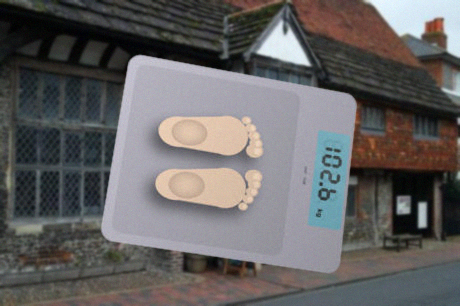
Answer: 102.6 (kg)
